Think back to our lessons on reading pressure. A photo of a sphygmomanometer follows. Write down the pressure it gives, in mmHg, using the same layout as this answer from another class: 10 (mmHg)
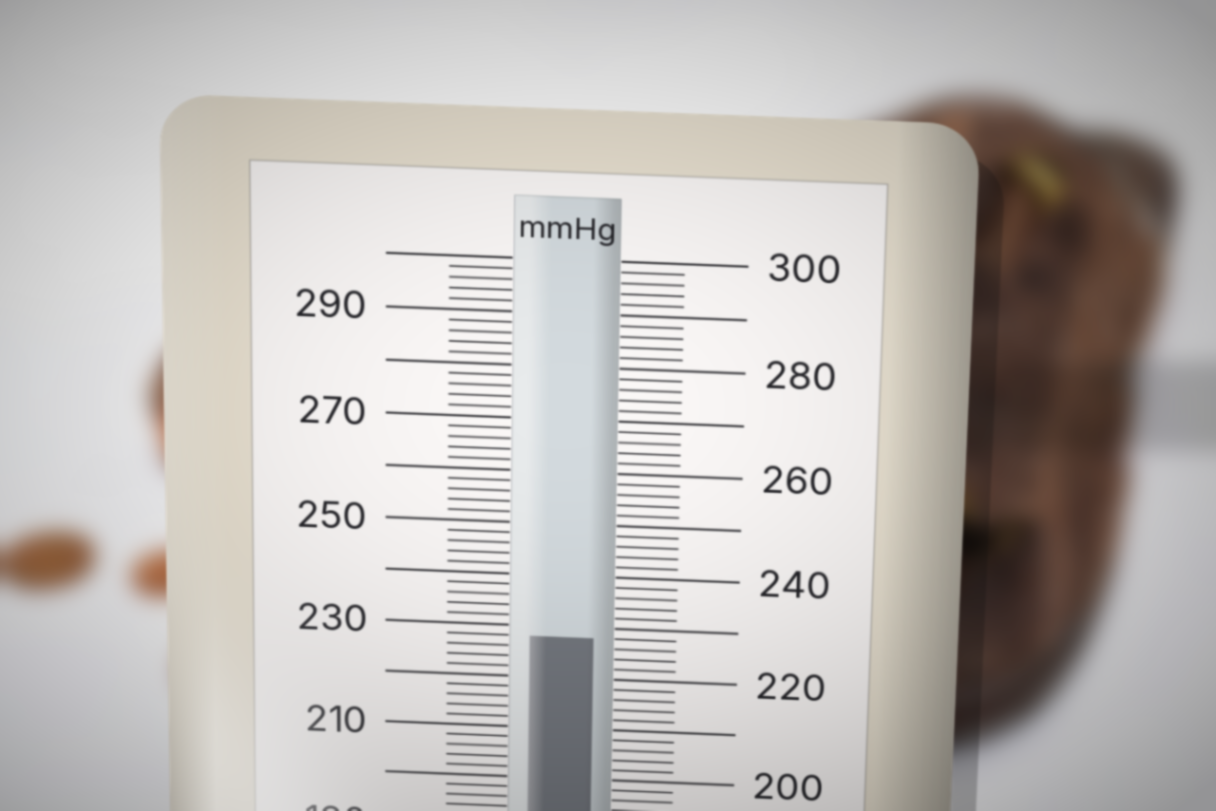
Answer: 228 (mmHg)
